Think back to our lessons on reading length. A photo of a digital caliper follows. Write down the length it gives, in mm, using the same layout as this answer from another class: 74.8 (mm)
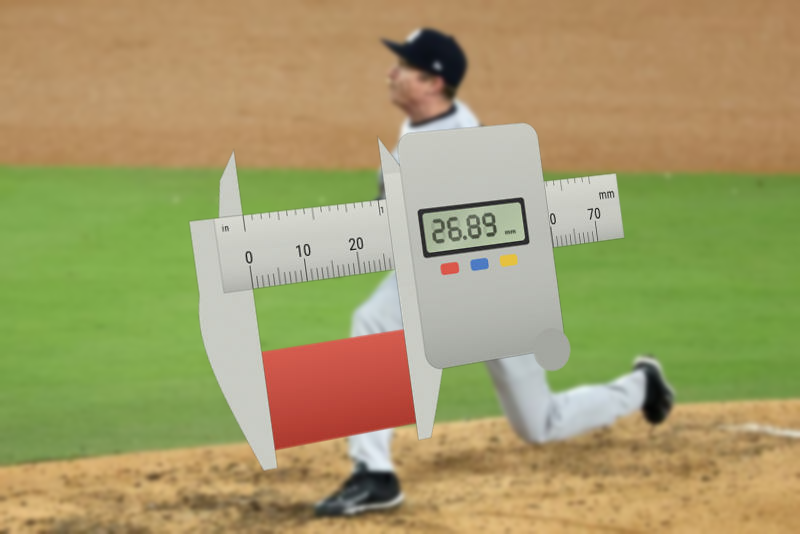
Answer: 26.89 (mm)
